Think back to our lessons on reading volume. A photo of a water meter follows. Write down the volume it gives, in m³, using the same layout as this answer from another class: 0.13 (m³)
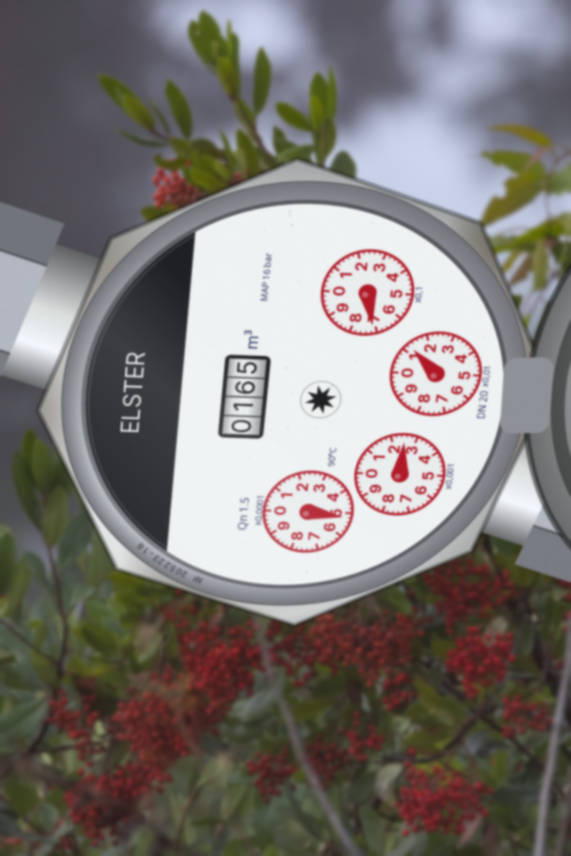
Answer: 165.7125 (m³)
